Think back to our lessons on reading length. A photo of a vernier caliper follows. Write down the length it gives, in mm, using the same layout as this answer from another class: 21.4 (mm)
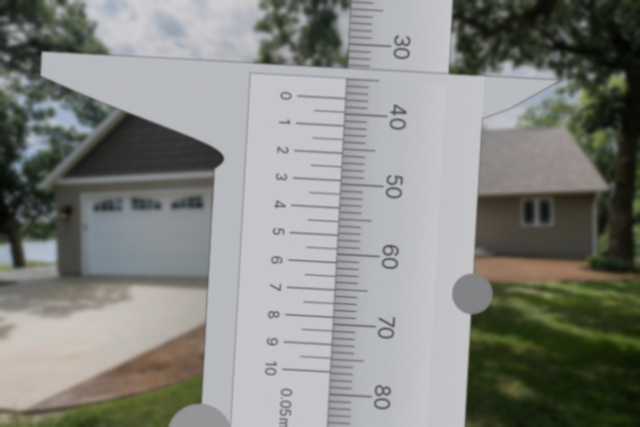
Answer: 37.8 (mm)
